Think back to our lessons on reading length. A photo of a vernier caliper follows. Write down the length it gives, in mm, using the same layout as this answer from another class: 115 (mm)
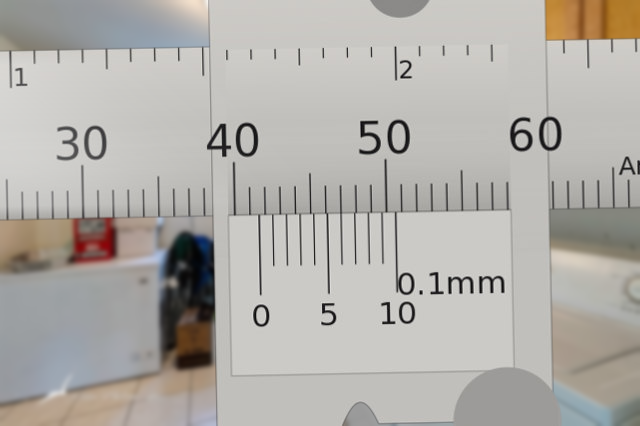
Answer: 41.6 (mm)
